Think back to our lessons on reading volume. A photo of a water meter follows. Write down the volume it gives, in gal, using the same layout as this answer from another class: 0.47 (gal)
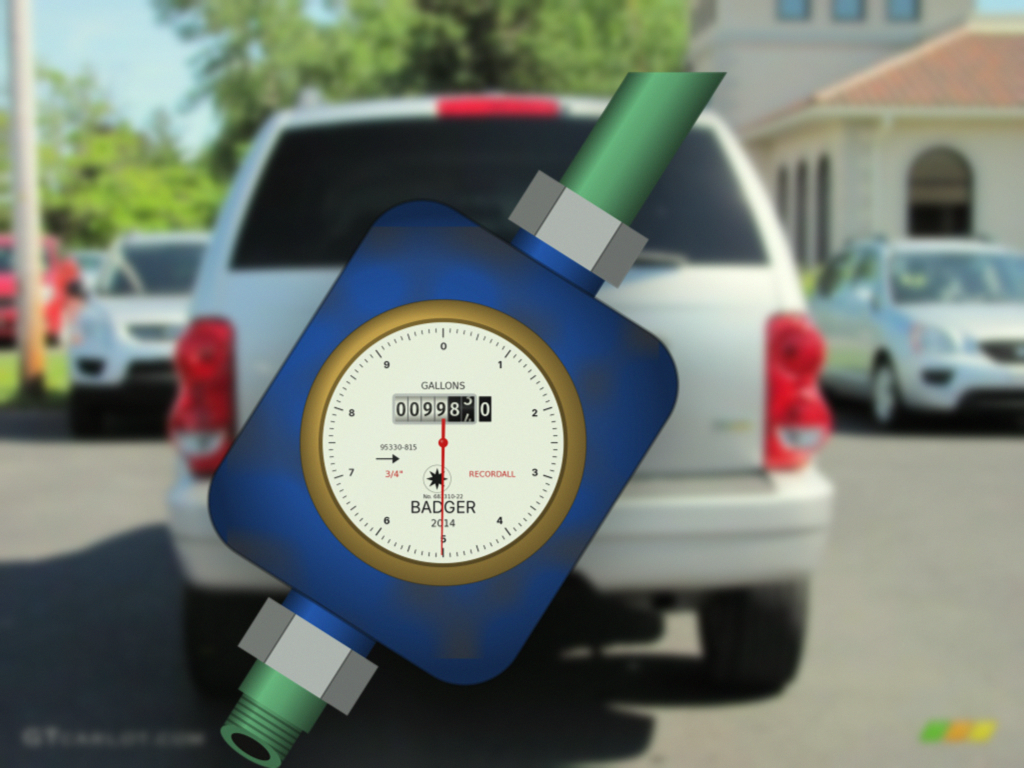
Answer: 99835.0 (gal)
